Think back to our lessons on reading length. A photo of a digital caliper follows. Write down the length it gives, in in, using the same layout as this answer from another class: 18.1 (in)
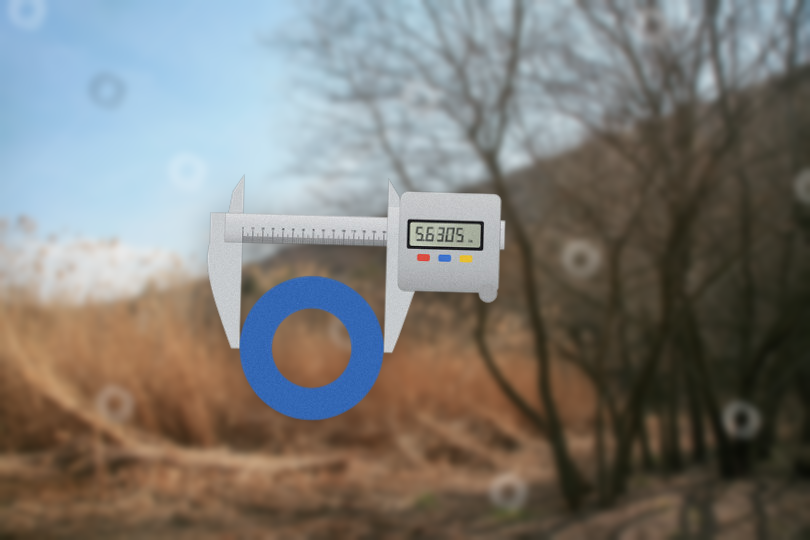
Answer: 5.6305 (in)
